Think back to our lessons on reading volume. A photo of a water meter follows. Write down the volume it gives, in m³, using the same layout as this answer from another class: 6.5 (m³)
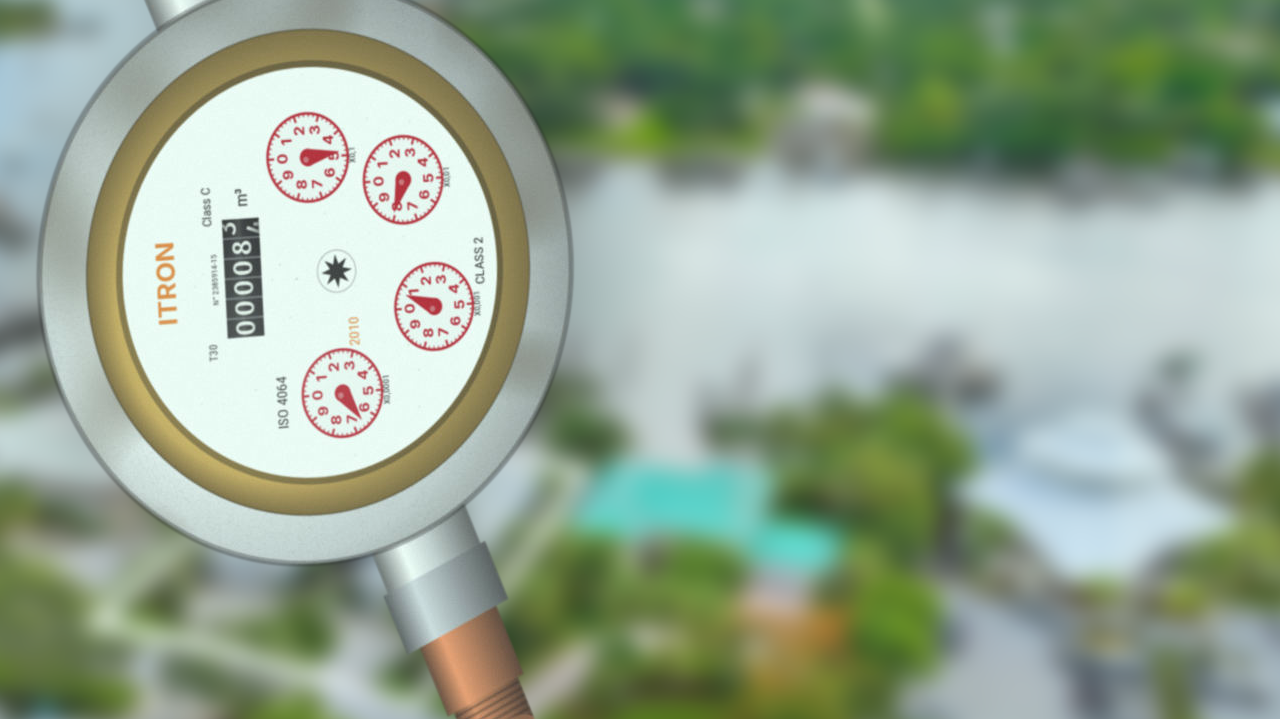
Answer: 83.4806 (m³)
